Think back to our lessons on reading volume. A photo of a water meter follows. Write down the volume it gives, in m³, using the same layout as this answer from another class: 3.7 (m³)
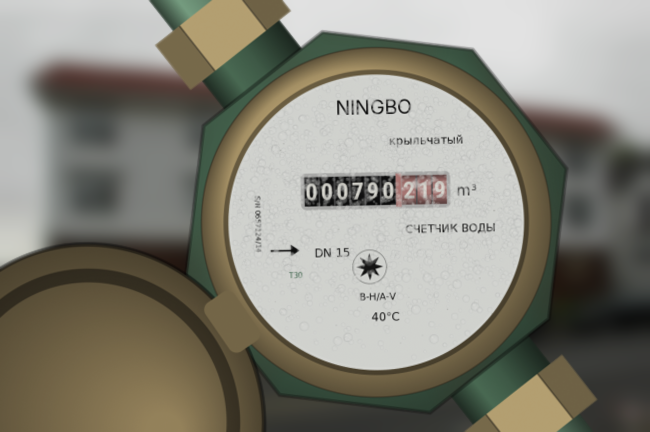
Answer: 790.219 (m³)
